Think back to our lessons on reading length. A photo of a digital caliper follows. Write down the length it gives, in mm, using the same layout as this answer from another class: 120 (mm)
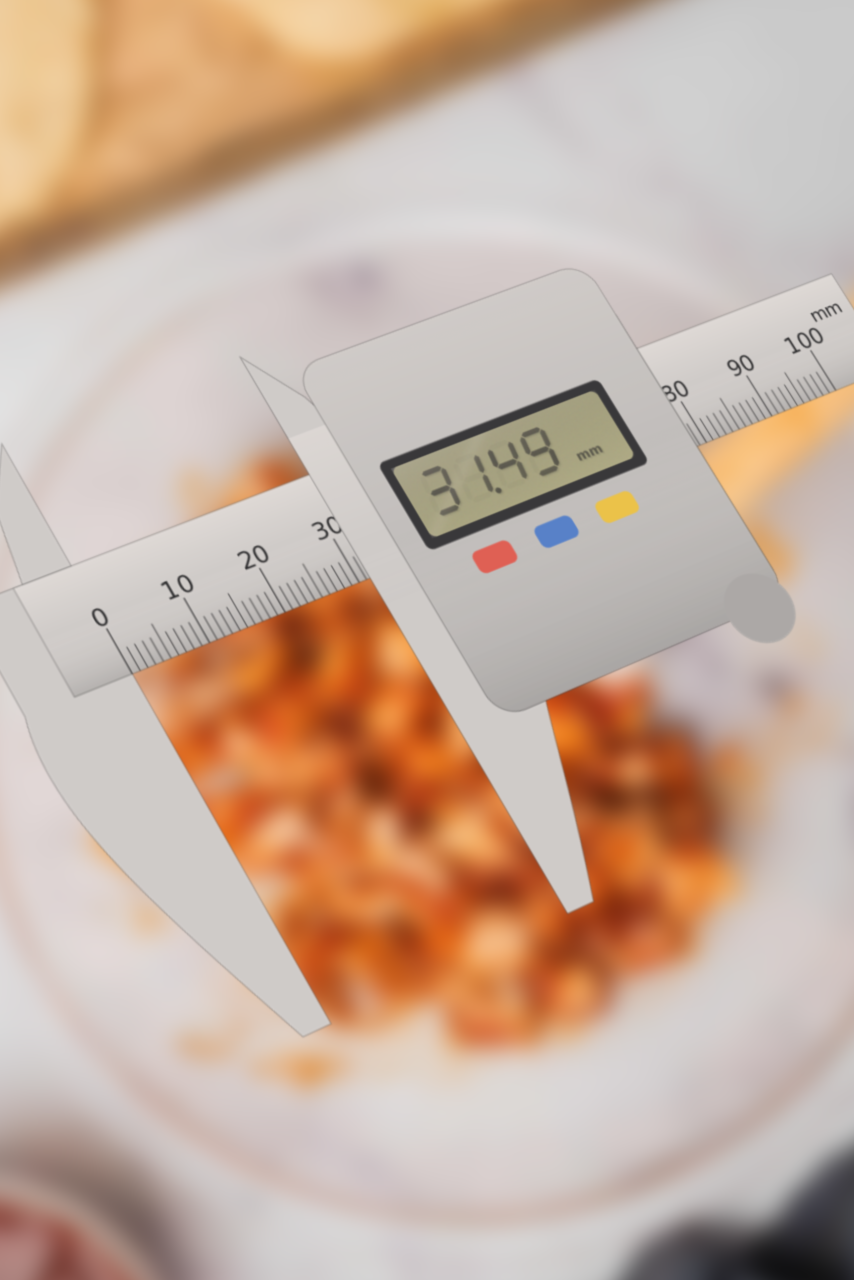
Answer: 31.49 (mm)
